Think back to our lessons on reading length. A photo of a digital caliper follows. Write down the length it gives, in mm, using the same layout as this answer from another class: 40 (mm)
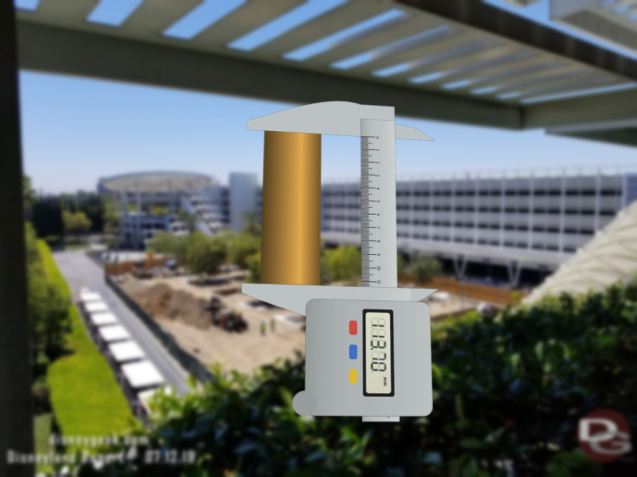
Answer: 113.70 (mm)
